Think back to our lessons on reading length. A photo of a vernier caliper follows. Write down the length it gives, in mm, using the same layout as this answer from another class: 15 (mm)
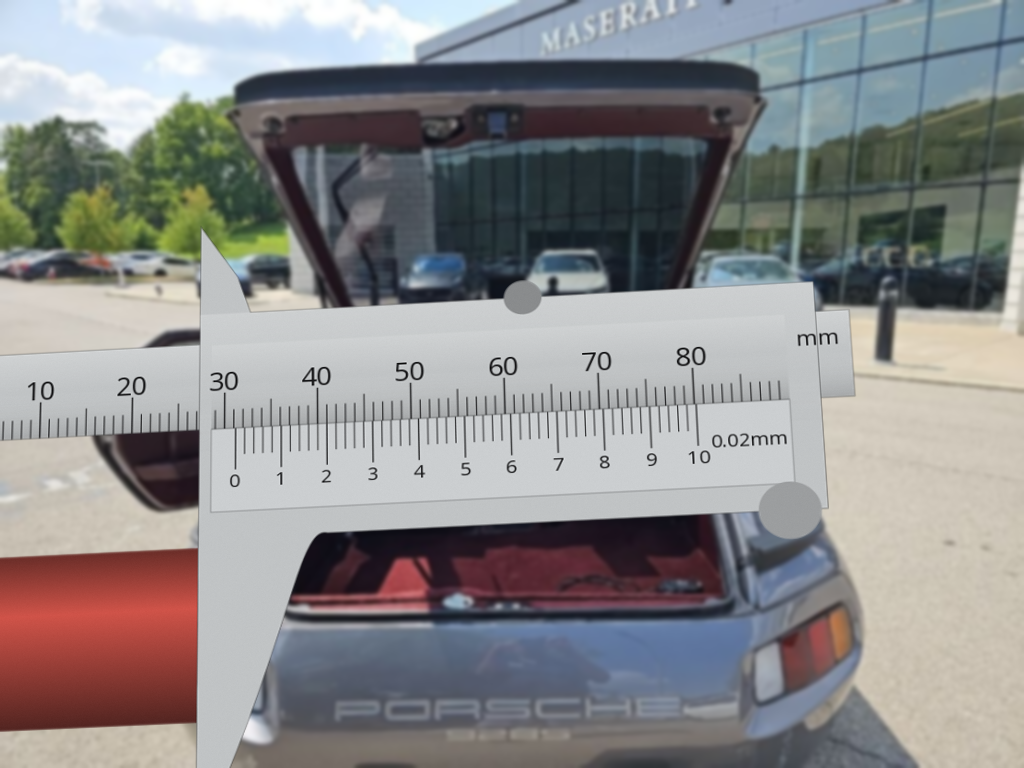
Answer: 31.2 (mm)
